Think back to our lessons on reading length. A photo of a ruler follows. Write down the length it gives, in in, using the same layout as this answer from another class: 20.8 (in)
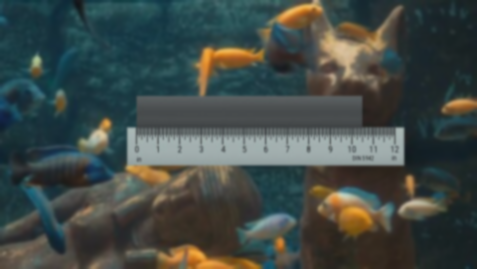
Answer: 10.5 (in)
